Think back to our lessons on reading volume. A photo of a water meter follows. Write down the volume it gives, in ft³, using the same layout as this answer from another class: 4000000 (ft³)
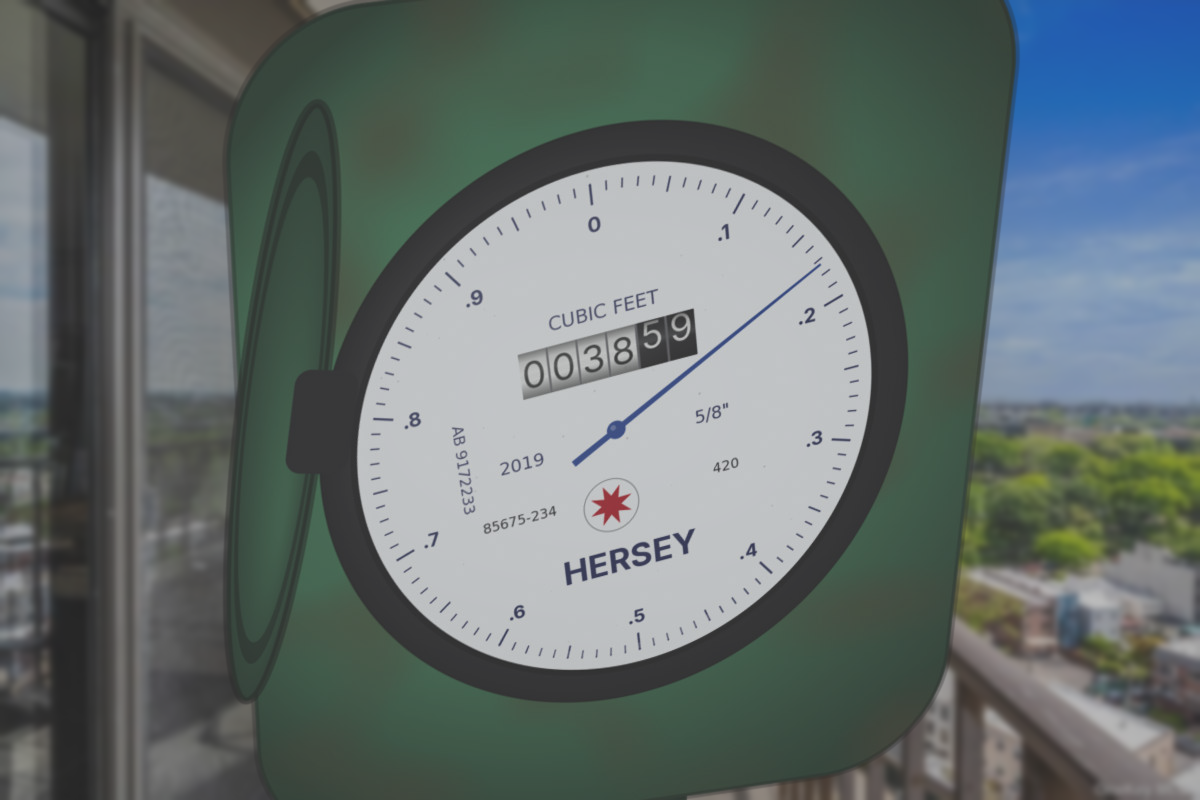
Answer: 3859.17 (ft³)
